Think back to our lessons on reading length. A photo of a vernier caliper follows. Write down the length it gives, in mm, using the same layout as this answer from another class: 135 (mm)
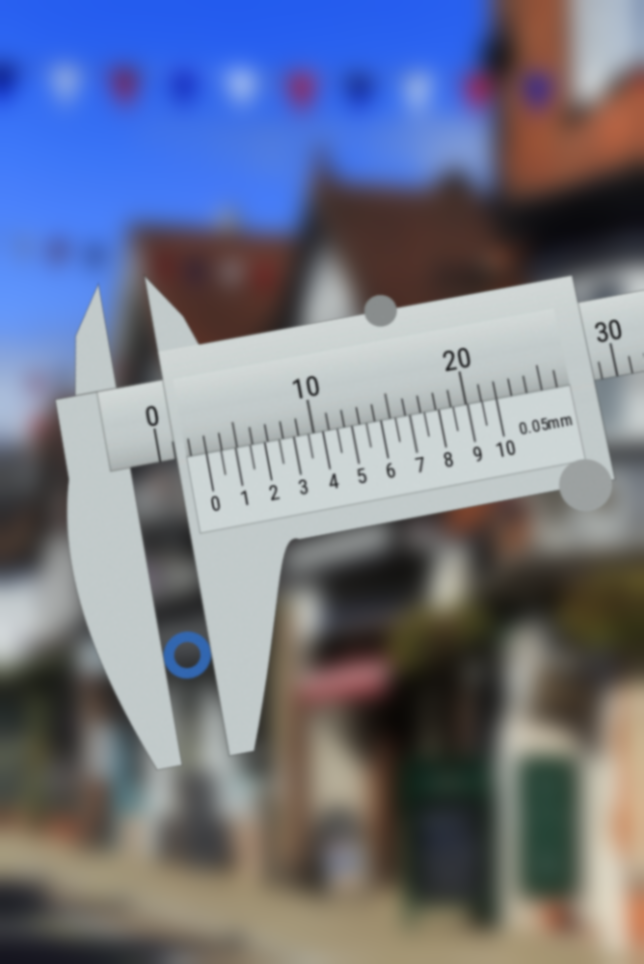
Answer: 3.0 (mm)
